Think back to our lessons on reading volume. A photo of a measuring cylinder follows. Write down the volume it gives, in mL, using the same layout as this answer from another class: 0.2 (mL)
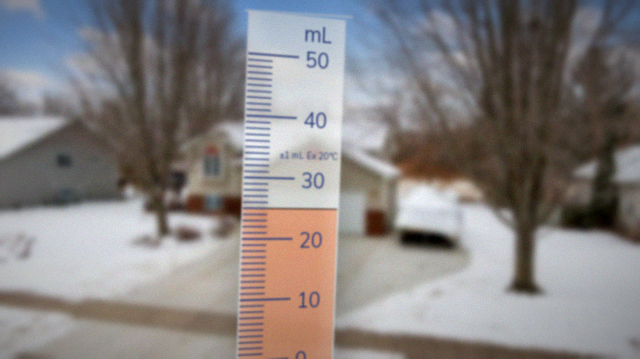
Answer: 25 (mL)
